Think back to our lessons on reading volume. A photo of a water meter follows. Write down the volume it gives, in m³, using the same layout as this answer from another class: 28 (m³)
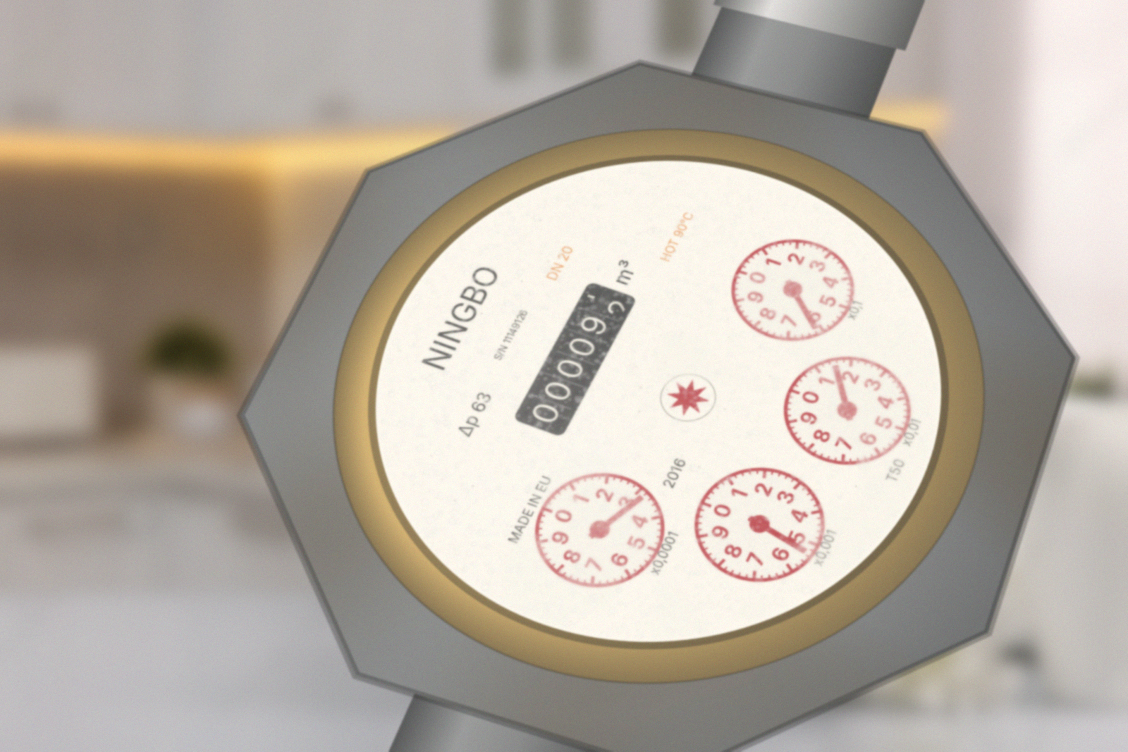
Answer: 91.6153 (m³)
